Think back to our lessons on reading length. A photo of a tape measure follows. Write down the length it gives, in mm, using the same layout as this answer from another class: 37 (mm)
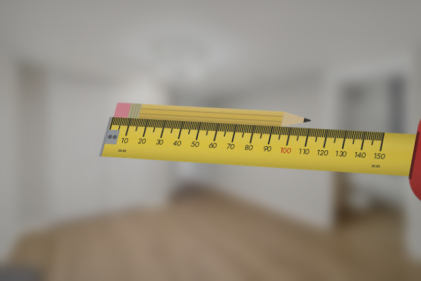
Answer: 110 (mm)
